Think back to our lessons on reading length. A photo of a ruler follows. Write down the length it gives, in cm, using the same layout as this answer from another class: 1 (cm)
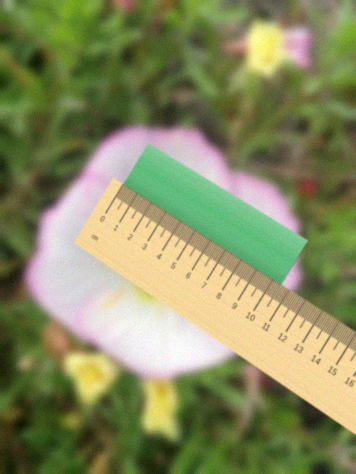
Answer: 10.5 (cm)
